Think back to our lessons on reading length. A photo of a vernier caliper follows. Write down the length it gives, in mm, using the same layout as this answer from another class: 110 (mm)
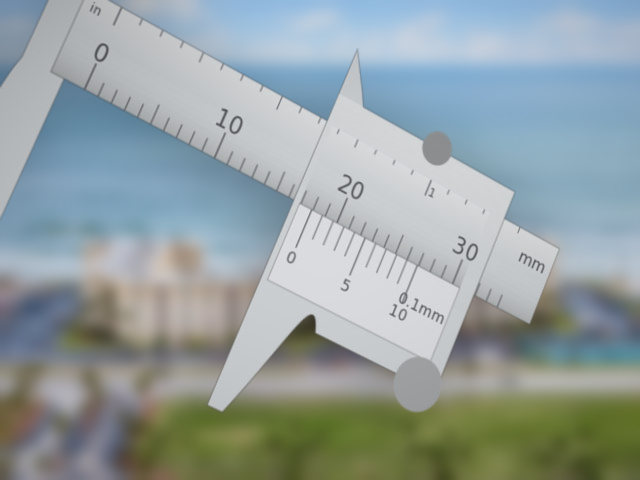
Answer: 17.9 (mm)
